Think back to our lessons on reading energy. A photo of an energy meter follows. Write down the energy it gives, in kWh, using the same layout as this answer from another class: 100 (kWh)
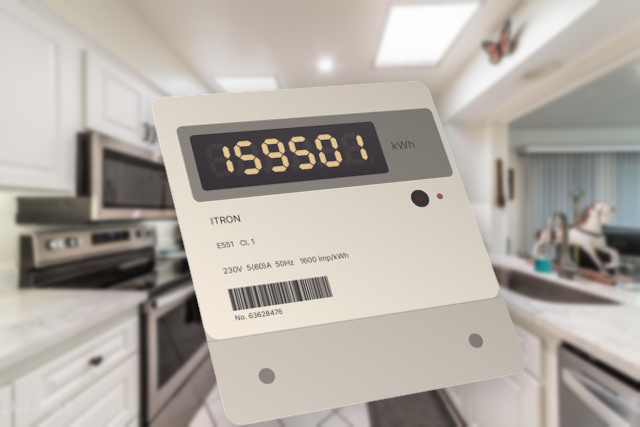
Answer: 159501 (kWh)
